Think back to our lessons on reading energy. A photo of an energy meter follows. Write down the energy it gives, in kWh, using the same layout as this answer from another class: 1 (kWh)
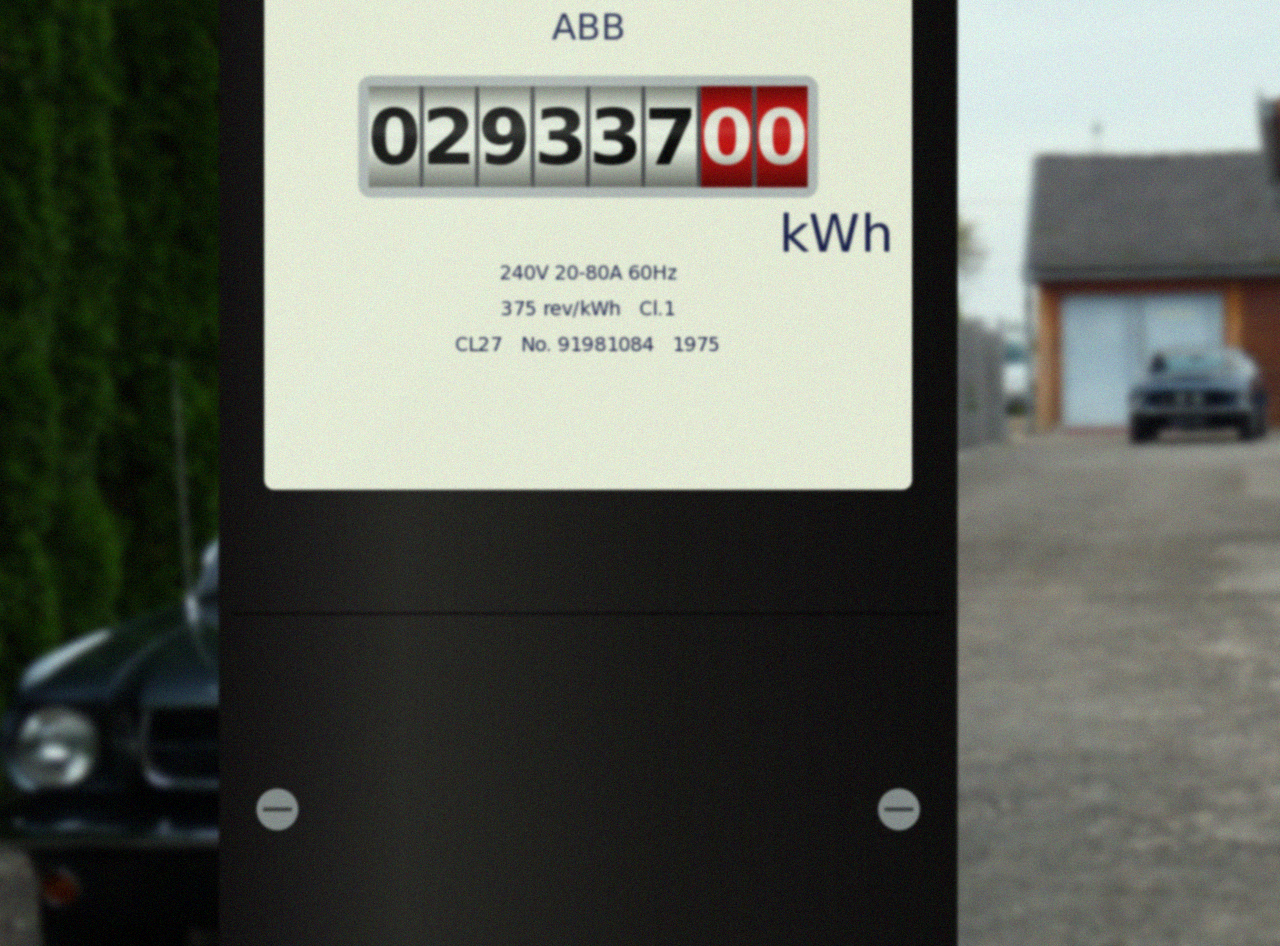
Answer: 29337.00 (kWh)
